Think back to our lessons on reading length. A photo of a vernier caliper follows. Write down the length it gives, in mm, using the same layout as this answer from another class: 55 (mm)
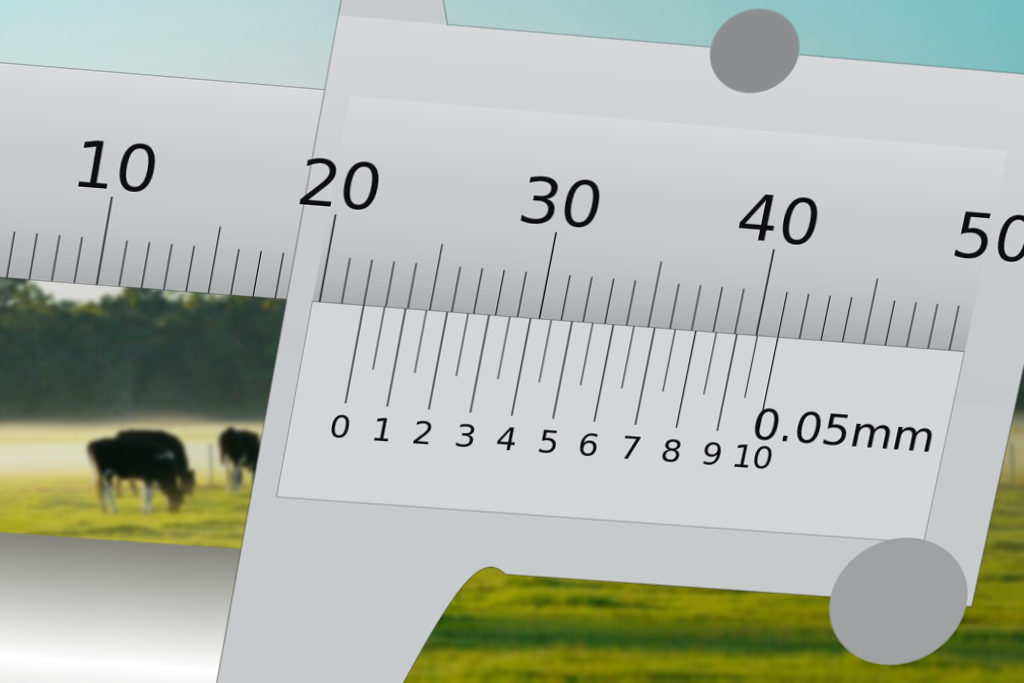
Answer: 22.0 (mm)
